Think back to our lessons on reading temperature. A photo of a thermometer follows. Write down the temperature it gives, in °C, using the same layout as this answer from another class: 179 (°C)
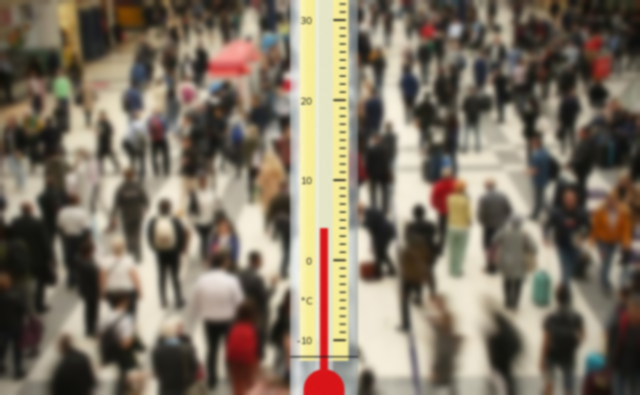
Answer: 4 (°C)
